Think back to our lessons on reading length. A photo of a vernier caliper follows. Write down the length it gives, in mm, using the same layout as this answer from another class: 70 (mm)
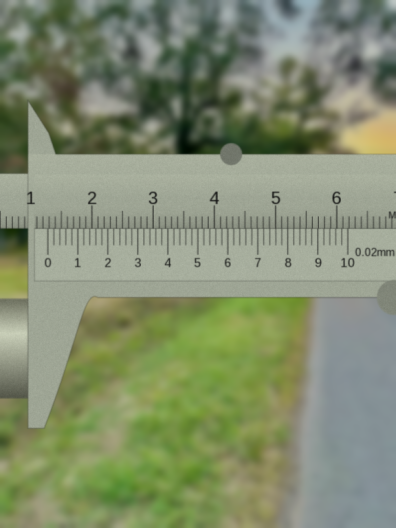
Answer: 12.8 (mm)
